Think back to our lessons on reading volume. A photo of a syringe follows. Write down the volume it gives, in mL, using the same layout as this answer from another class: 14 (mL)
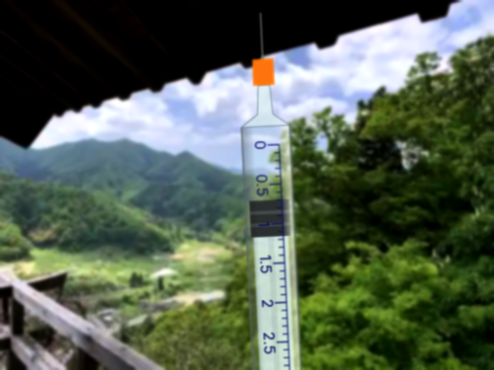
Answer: 0.7 (mL)
